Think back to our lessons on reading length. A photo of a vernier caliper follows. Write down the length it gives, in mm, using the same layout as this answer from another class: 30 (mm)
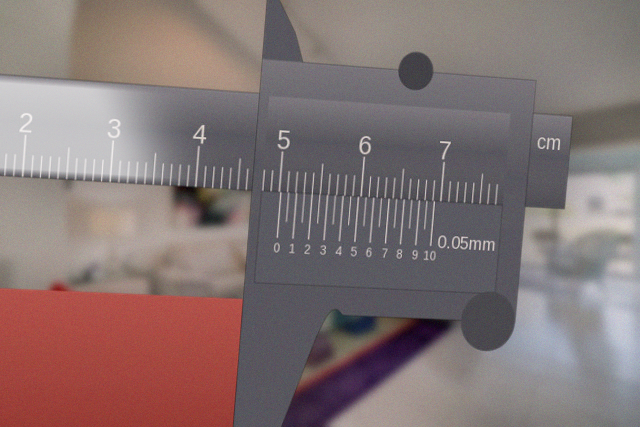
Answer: 50.2 (mm)
